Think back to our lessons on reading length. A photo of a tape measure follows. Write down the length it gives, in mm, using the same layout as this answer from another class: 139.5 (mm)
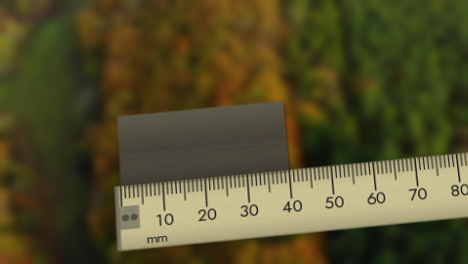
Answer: 40 (mm)
